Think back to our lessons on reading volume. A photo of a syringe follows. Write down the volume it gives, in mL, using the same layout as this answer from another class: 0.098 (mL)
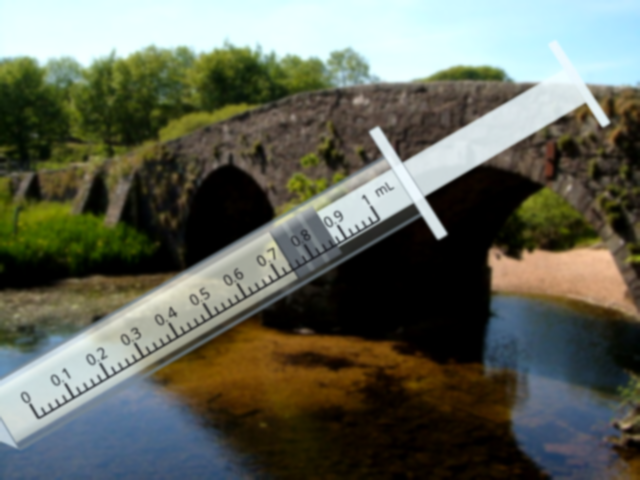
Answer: 0.74 (mL)
